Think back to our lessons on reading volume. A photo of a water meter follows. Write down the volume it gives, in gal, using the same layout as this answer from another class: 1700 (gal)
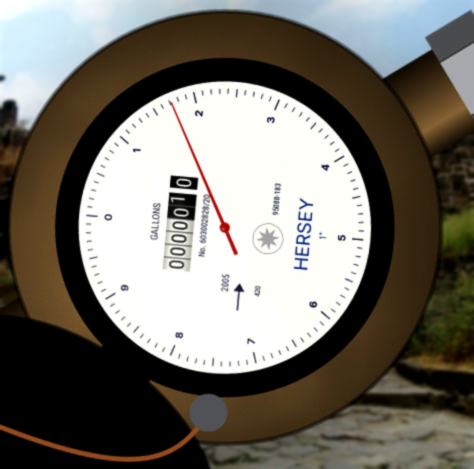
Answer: 11.7 (gal)
